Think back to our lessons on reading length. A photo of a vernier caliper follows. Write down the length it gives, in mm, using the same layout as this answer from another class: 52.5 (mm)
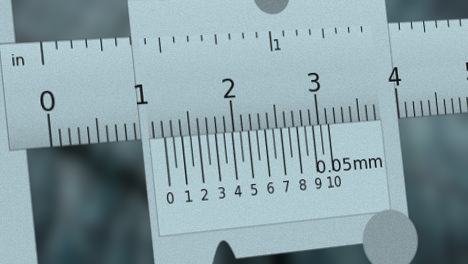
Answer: 12.2 (mm)
